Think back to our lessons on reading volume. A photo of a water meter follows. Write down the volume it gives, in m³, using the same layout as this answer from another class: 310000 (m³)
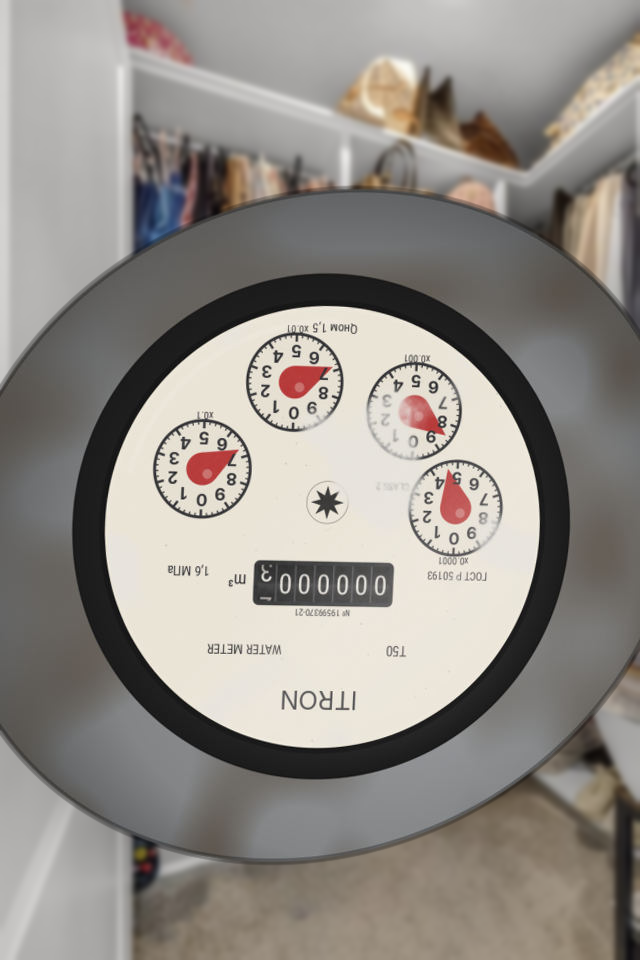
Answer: 2.6684 (m³)
